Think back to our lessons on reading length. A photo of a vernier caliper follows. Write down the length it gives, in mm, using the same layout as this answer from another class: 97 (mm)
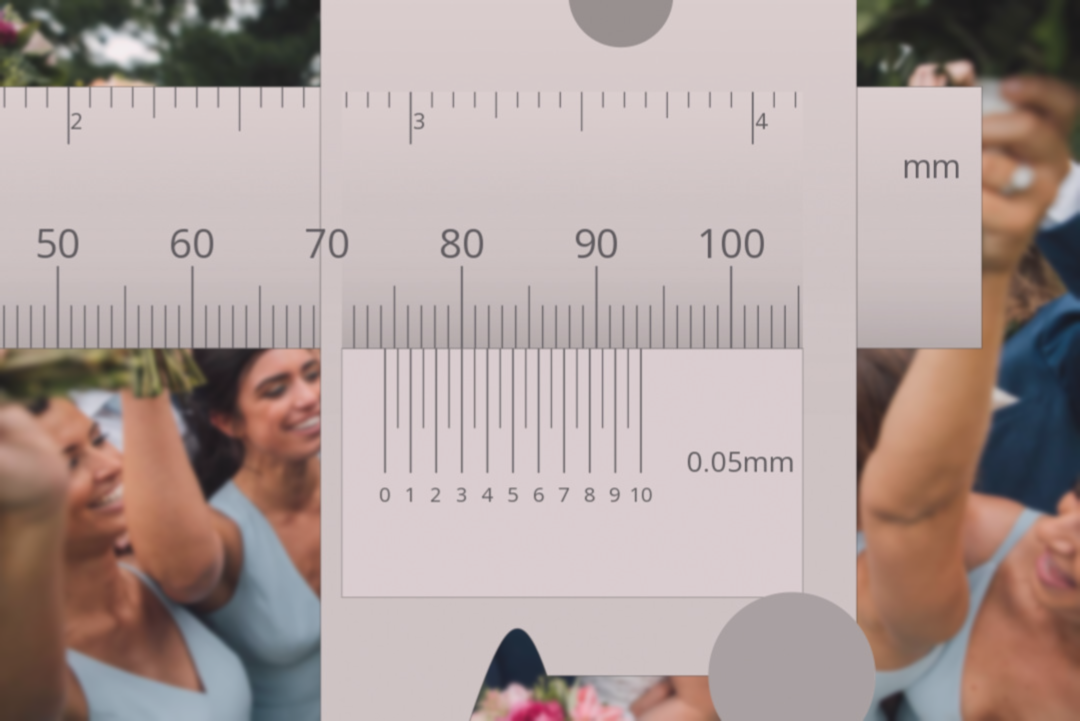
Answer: 74.3 (mm)
